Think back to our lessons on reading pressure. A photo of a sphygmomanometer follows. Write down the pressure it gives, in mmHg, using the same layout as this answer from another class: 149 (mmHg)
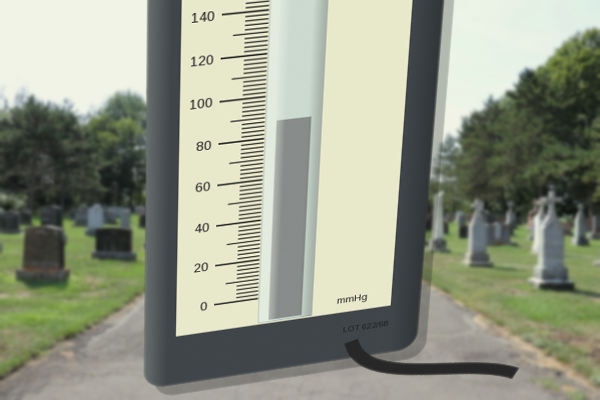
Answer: 88 (mmHg)
